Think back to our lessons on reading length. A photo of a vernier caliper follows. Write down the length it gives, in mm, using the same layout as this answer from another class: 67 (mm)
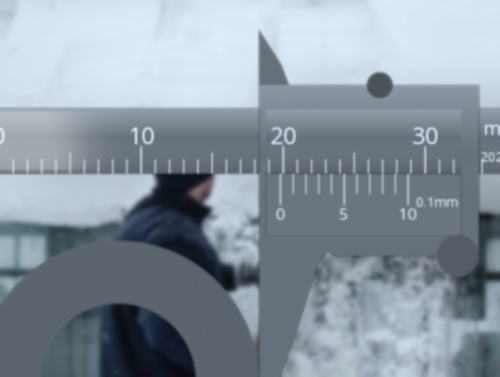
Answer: 19.8 (mm)
